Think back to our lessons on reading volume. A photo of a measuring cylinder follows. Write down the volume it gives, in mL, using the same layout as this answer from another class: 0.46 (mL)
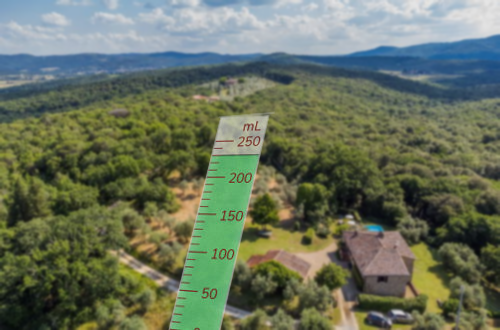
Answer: 230 (mL)
